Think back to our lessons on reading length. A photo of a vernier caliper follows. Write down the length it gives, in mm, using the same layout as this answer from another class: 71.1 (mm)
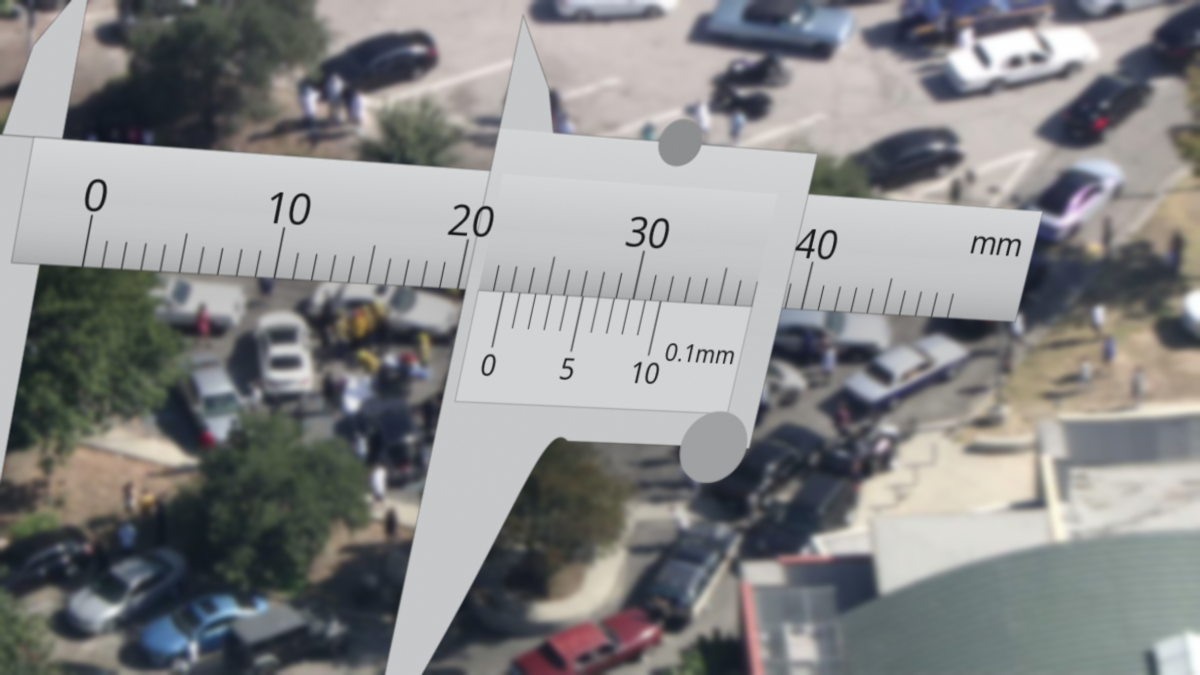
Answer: 22.6 (mm)
